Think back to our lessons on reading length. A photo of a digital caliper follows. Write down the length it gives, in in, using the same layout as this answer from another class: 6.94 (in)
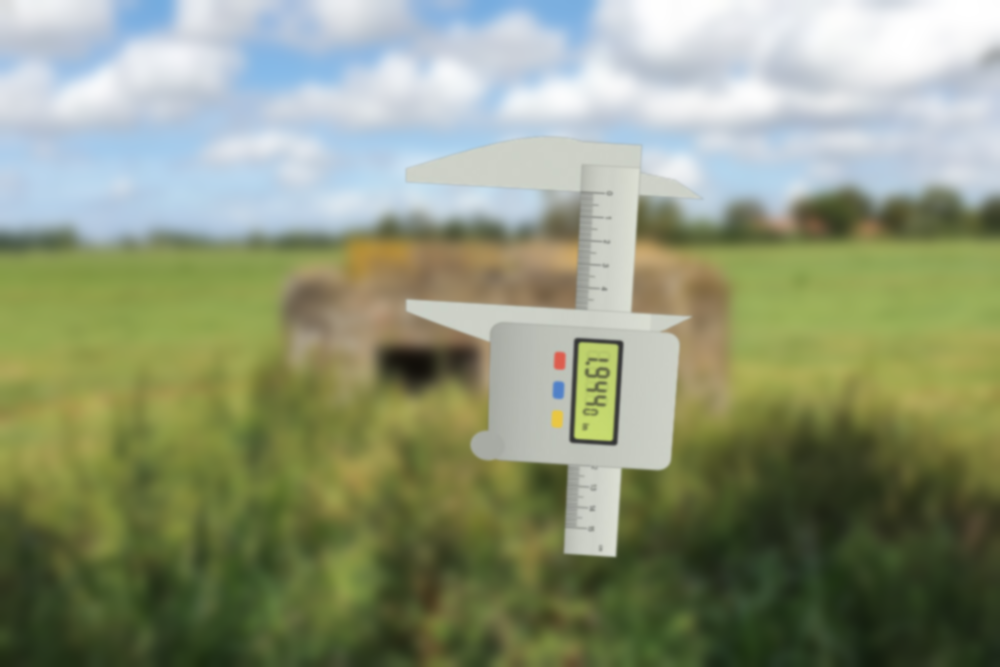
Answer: 1.9440 (in)
